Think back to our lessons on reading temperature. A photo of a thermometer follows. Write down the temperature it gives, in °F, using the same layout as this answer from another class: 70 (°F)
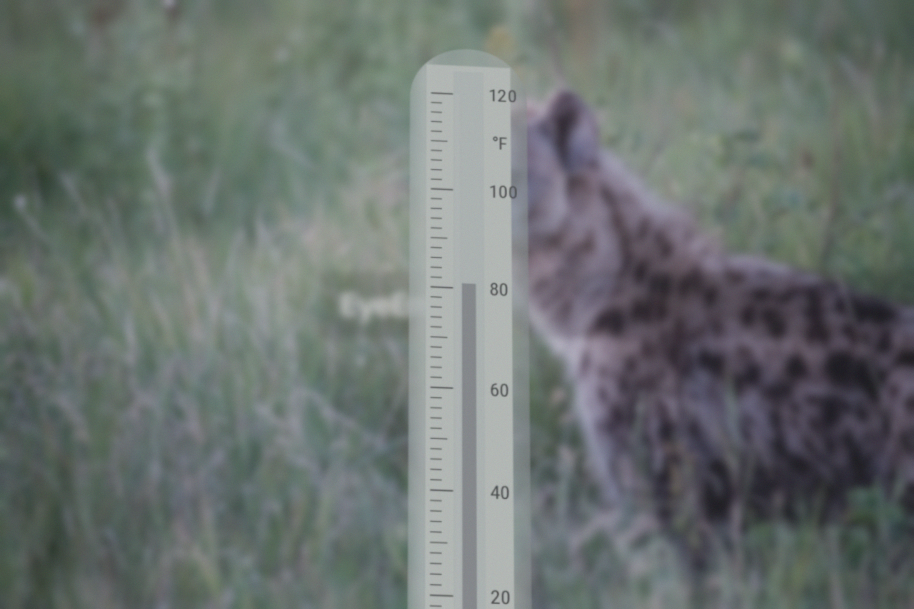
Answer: 81 (°F)
